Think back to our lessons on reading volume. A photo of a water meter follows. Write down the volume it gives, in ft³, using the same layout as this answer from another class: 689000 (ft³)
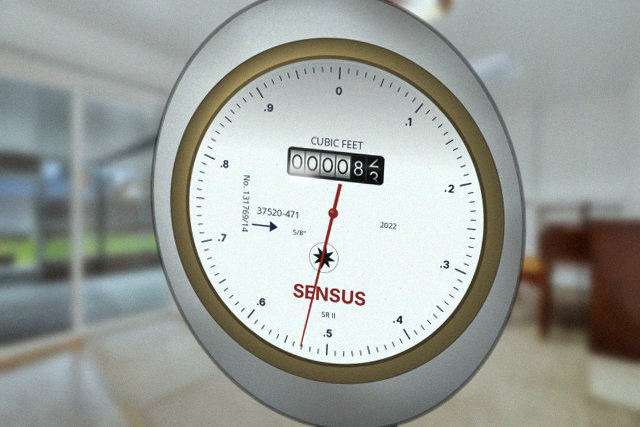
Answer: 82.53 (ft³)
